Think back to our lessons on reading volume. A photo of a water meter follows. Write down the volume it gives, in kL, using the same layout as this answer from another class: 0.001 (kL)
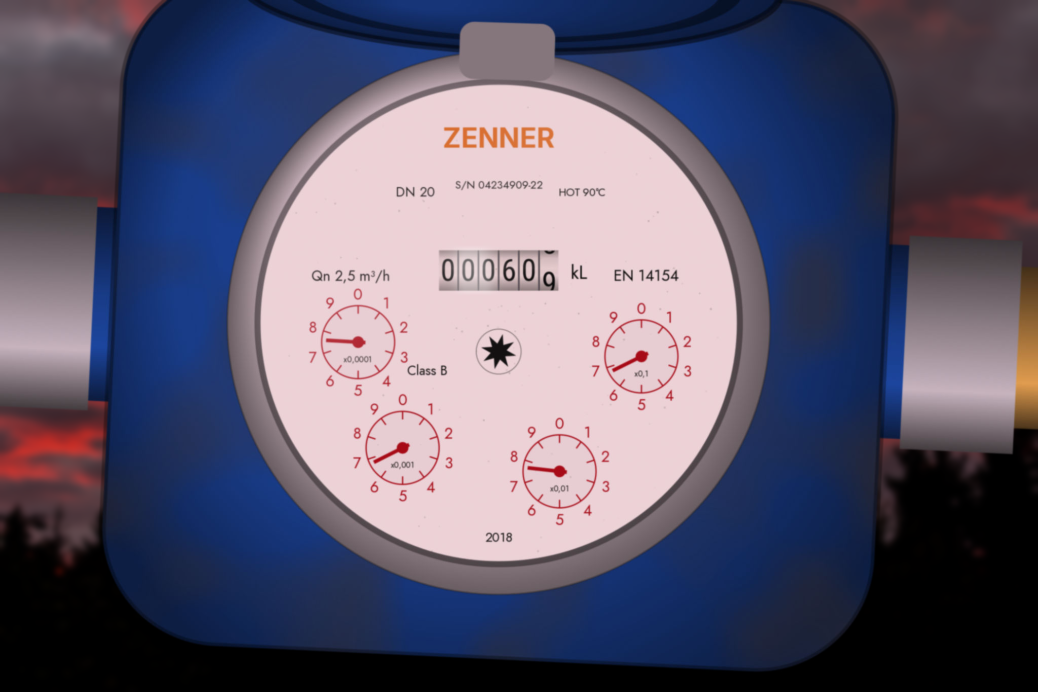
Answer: 608.6767 (kL)
